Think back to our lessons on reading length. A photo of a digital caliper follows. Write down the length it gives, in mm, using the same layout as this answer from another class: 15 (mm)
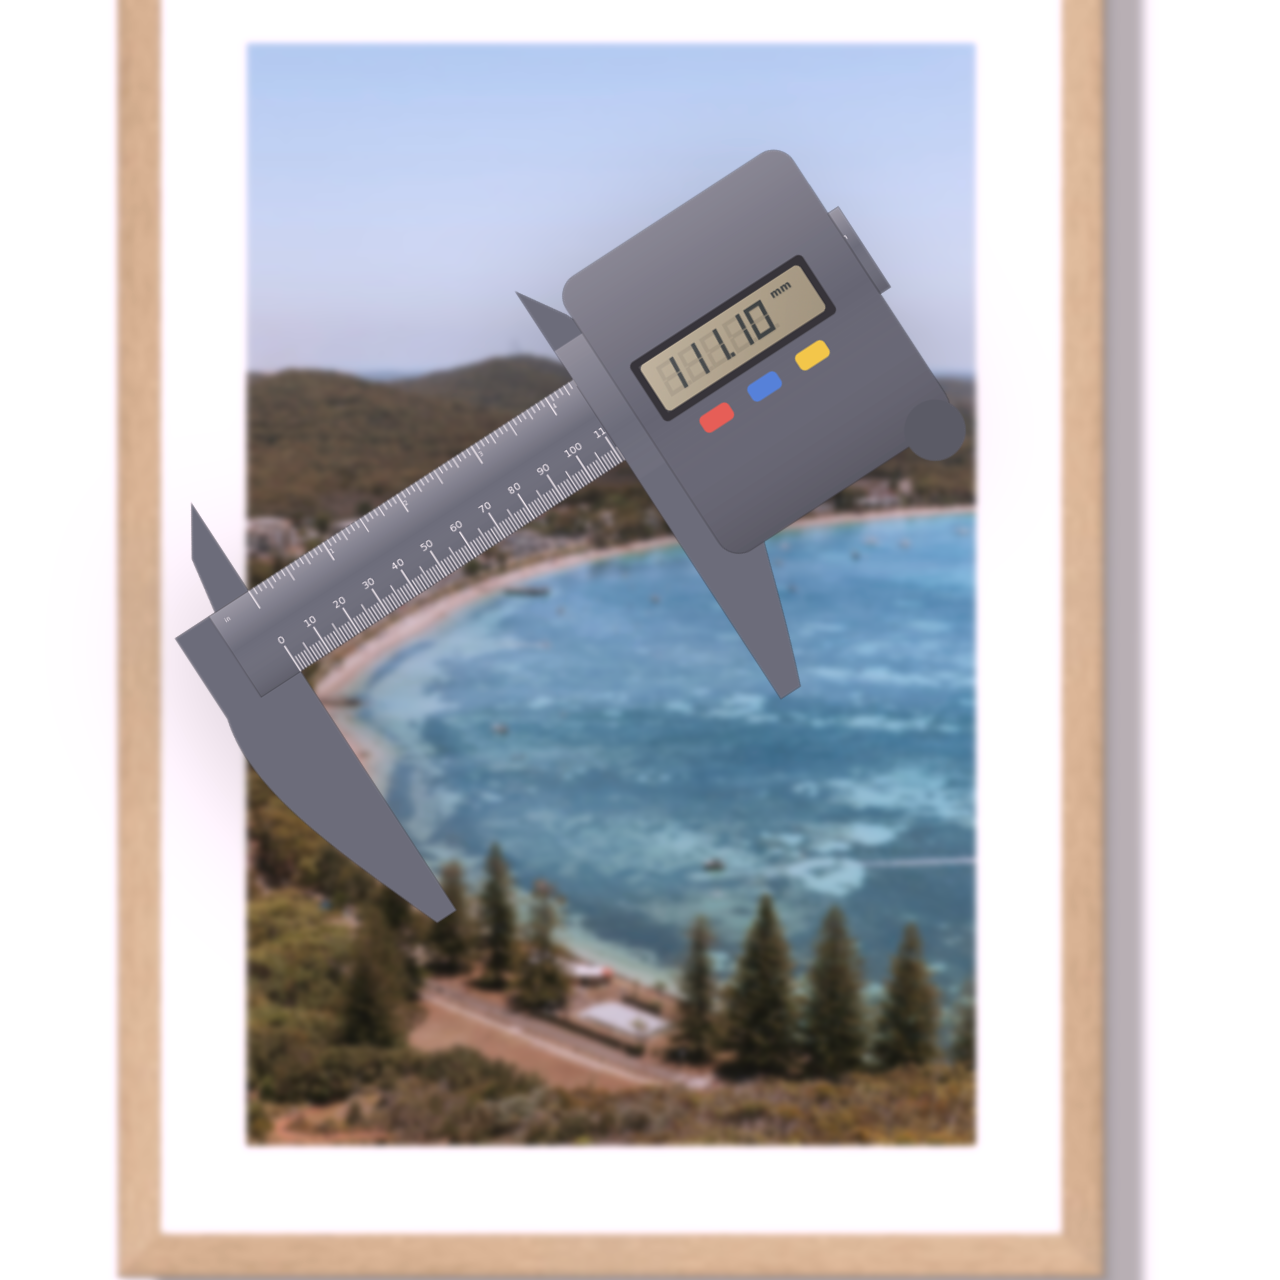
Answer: 111.10 (mm)
